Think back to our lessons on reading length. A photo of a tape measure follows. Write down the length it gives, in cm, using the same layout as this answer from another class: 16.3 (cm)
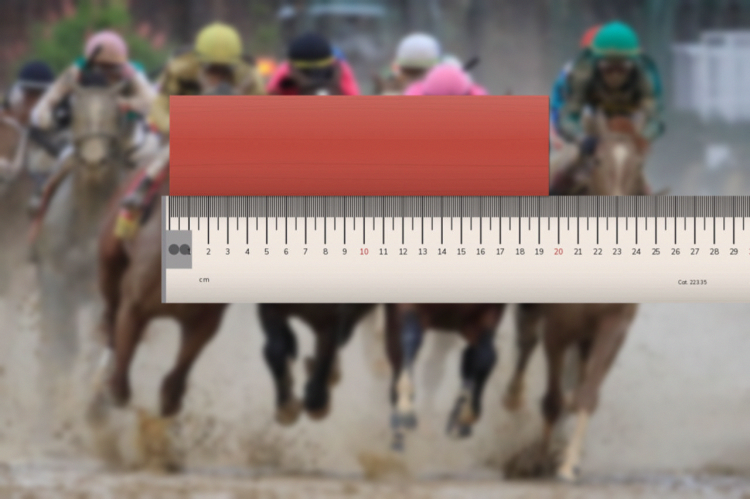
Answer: 19.5 (cm)
